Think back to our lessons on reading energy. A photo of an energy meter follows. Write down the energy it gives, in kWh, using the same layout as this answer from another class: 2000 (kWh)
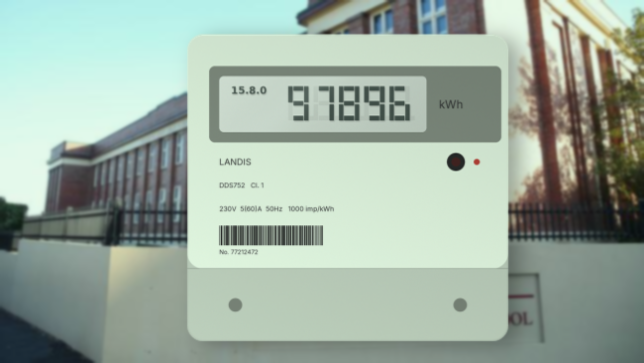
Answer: 97896 (kWh)
